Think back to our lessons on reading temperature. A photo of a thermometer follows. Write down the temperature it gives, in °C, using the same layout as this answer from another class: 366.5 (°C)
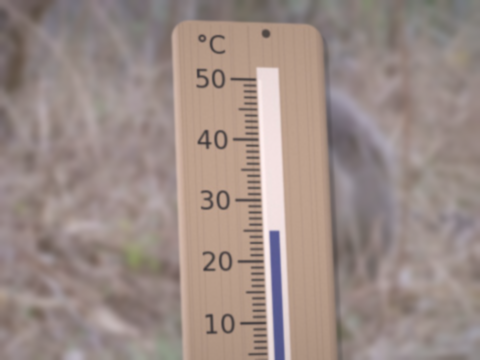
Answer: 25 (°C)
